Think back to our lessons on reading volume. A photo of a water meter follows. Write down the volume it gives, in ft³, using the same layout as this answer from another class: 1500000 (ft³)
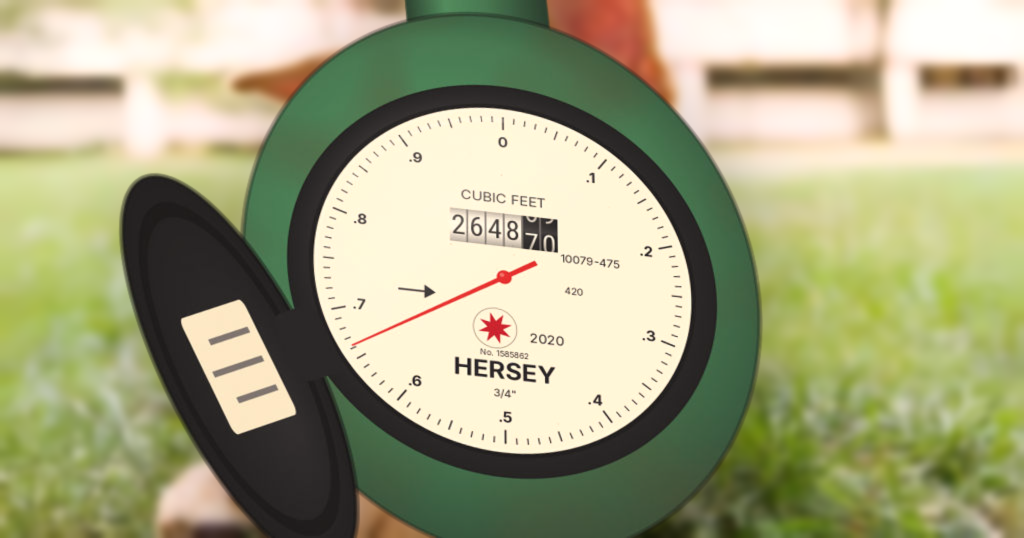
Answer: 264869.66 (ft³)
